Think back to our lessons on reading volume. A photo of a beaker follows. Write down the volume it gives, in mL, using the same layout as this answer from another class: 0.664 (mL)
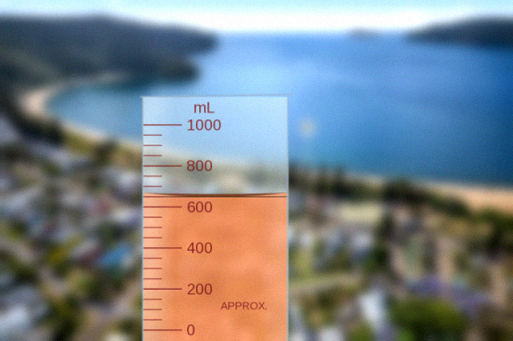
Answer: 650 (mL)
